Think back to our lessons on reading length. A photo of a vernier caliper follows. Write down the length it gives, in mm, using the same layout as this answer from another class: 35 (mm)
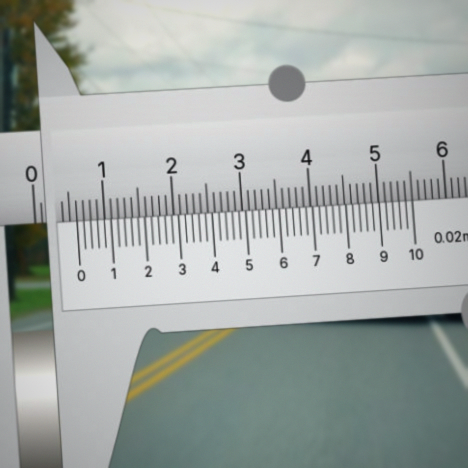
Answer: 6.0 (mm)
